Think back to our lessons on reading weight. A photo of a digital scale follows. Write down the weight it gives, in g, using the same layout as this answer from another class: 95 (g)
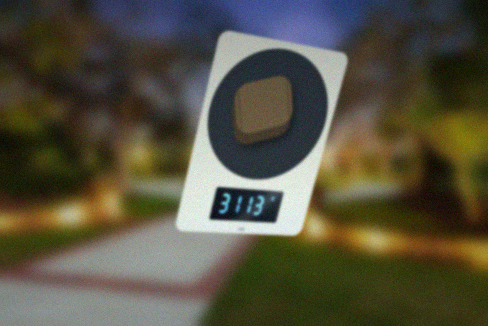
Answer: 3113 (g)
